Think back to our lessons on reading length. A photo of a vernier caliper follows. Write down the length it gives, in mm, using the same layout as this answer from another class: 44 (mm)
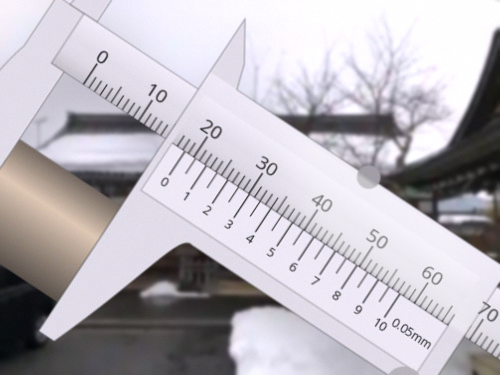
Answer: 18.4 (mm)
